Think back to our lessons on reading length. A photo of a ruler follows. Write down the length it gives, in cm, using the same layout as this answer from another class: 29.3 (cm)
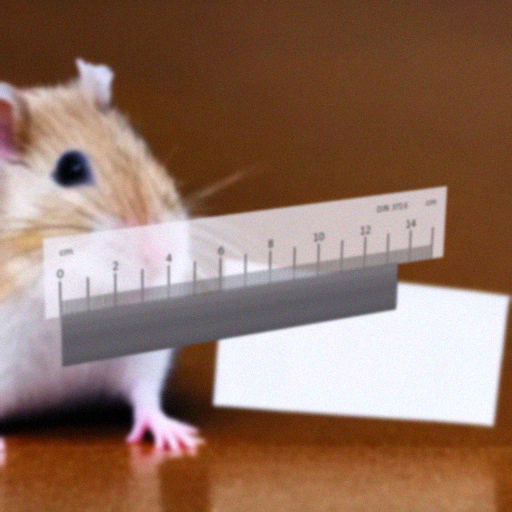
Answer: 13.5 (cm)
